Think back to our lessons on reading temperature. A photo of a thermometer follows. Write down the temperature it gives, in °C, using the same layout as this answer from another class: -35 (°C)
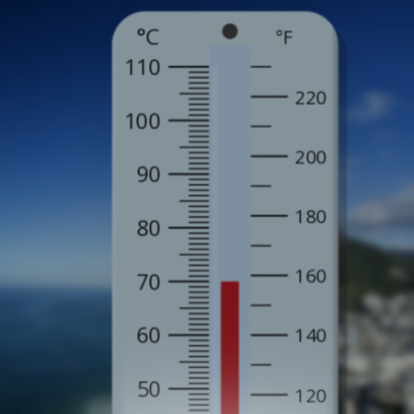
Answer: 70 (°C)
